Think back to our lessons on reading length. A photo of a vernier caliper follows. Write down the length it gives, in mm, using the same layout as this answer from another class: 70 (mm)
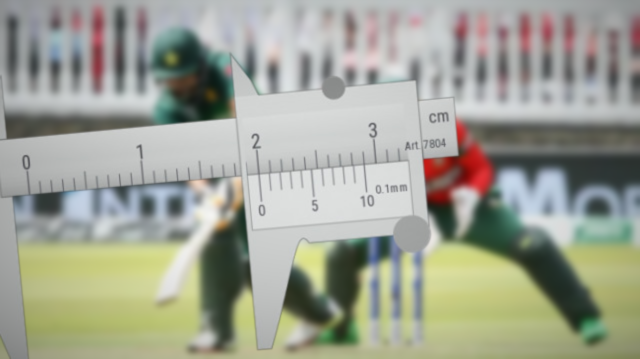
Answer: 20.0 (mm)
